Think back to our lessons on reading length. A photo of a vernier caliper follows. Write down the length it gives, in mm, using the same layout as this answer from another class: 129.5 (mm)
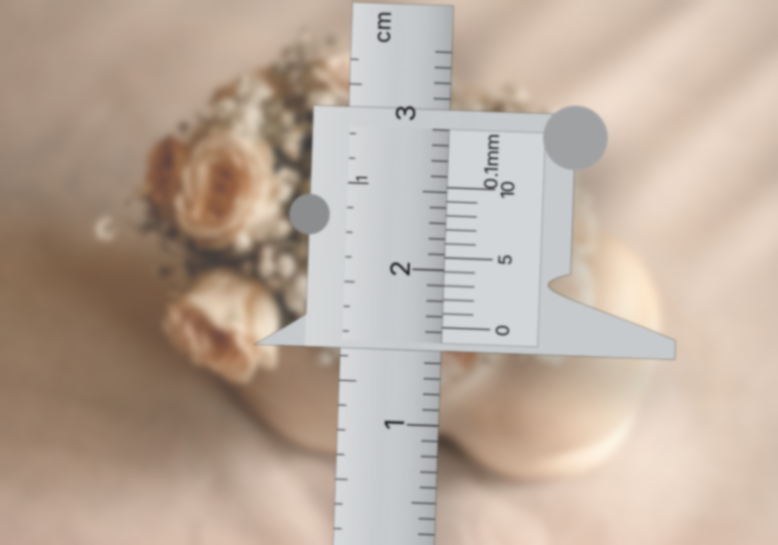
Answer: 16.3 (mm)
